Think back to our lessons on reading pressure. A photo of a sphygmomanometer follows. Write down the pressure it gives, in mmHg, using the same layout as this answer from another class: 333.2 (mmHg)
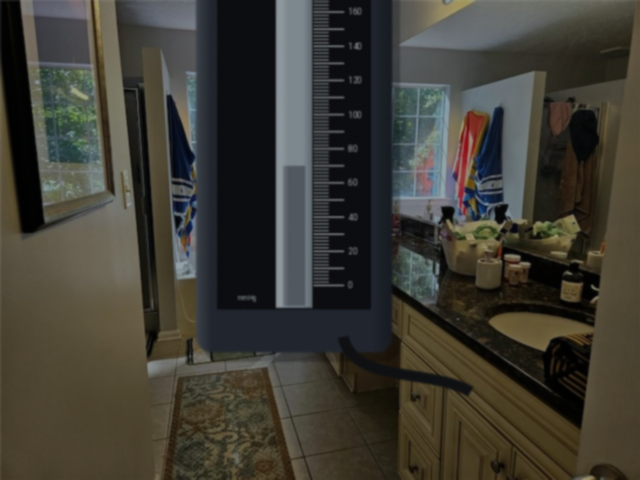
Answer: 70 (mmHg)
